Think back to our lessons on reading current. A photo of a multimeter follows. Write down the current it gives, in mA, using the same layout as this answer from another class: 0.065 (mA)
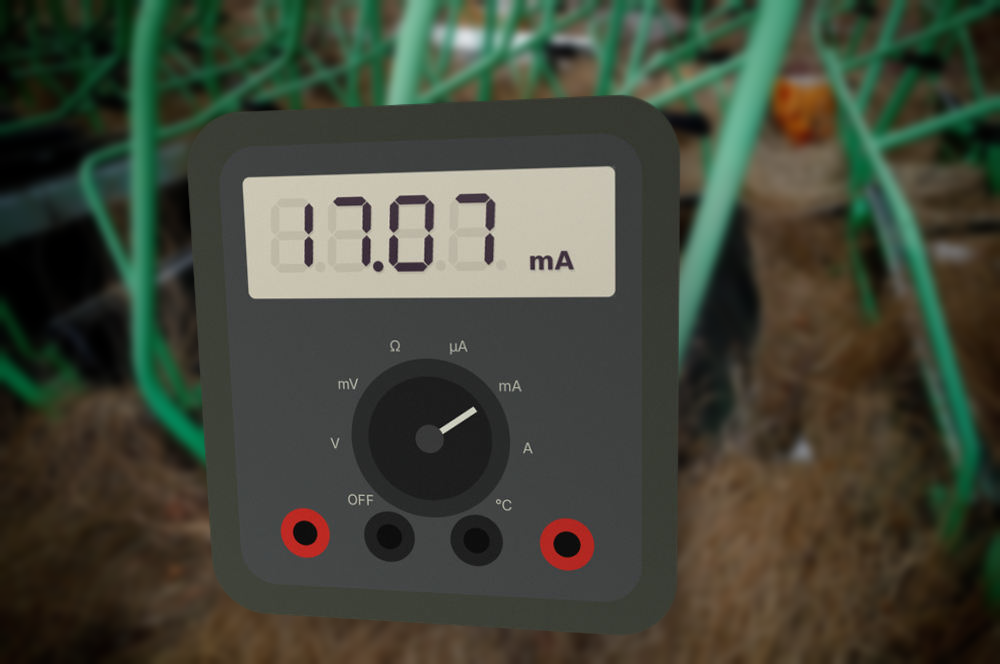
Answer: 17.07 (mA)
